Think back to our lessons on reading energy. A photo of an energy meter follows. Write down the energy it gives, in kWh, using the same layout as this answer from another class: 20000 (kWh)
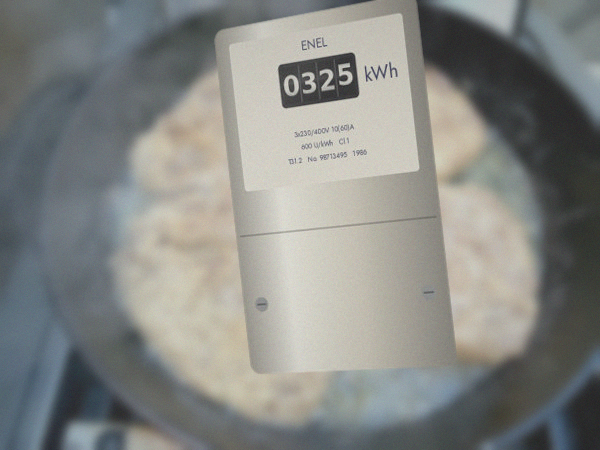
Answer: 325 (kWh)
